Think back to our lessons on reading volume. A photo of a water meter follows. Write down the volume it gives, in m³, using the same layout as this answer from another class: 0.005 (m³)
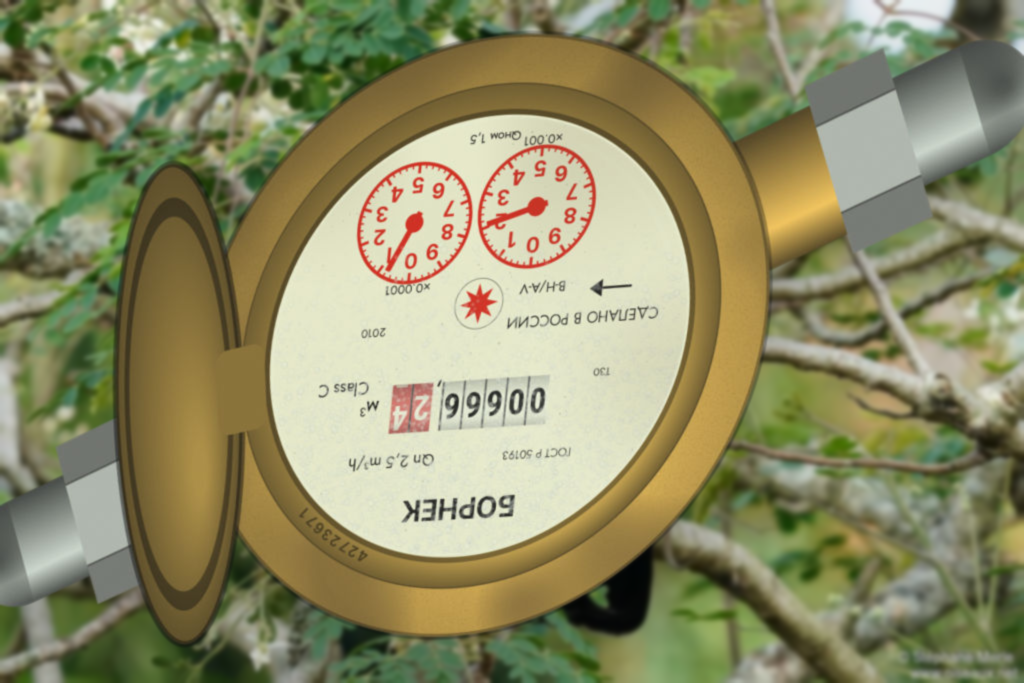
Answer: 666.2420 (m³)
